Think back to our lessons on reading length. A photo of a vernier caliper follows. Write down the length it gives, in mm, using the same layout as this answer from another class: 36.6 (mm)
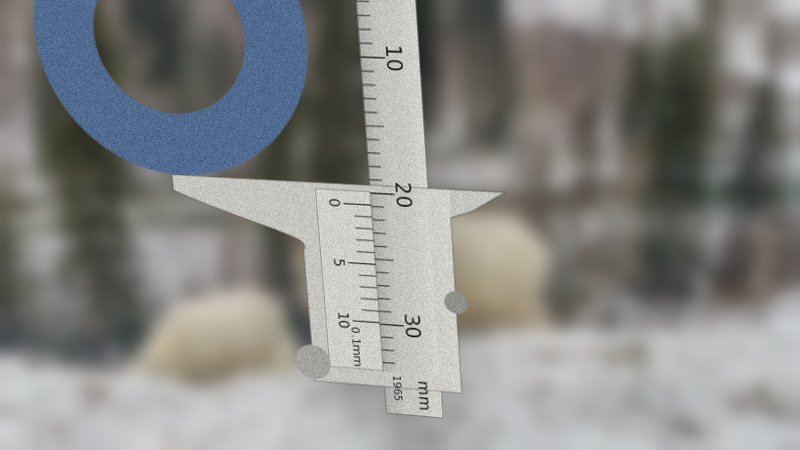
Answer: 20.9 (mm)
